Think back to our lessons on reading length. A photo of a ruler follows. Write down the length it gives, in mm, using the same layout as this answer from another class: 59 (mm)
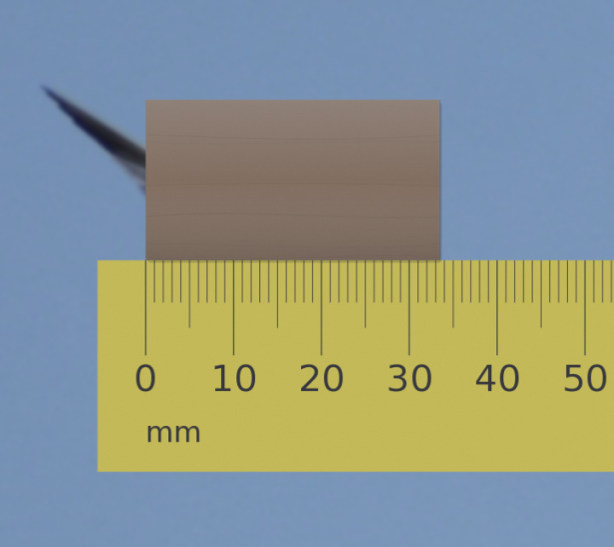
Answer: 33.5 (mm)
